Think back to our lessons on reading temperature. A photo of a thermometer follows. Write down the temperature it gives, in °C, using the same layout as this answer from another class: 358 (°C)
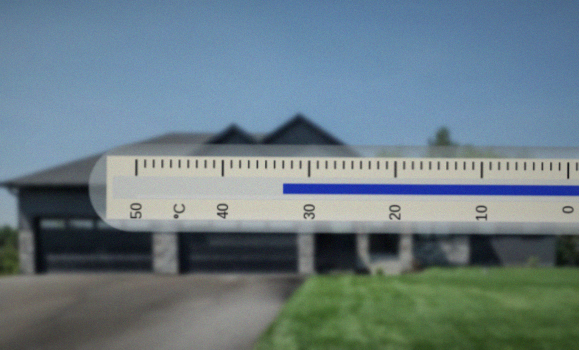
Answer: 33 (°C)
